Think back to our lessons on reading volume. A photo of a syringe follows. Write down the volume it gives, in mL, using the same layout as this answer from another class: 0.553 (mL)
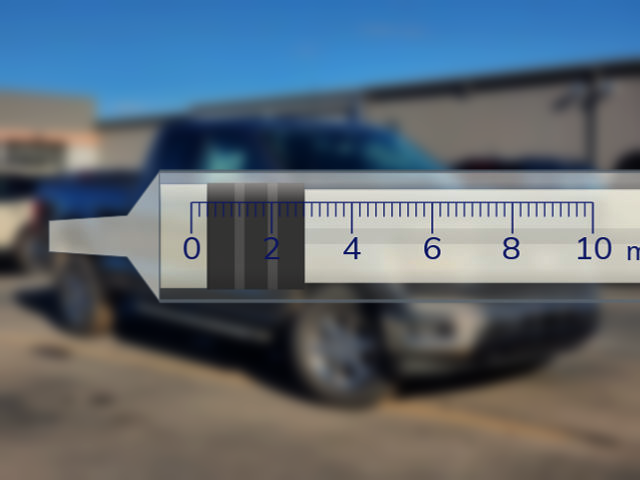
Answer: 0.4 (mL)
